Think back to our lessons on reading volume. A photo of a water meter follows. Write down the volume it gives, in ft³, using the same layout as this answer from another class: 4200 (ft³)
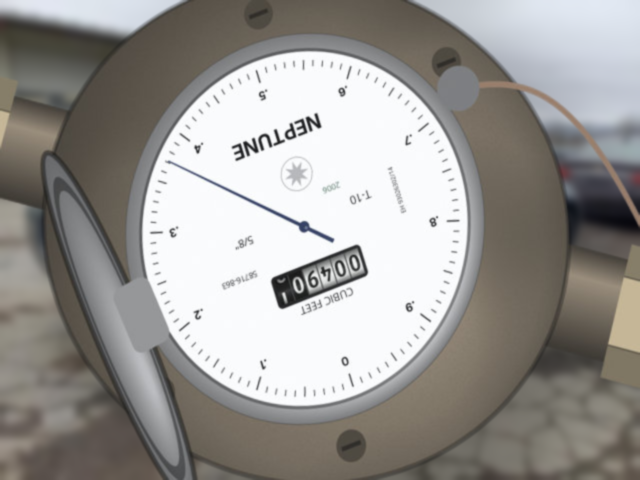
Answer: 4901.37 (ft³)
